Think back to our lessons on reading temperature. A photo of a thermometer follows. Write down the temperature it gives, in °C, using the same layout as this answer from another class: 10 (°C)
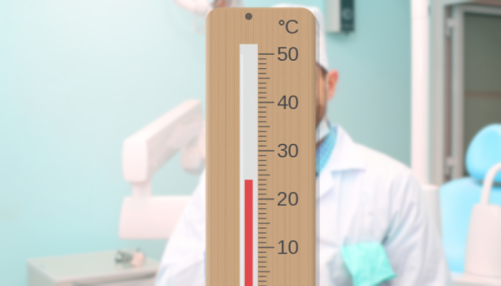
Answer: 24 (°C)
